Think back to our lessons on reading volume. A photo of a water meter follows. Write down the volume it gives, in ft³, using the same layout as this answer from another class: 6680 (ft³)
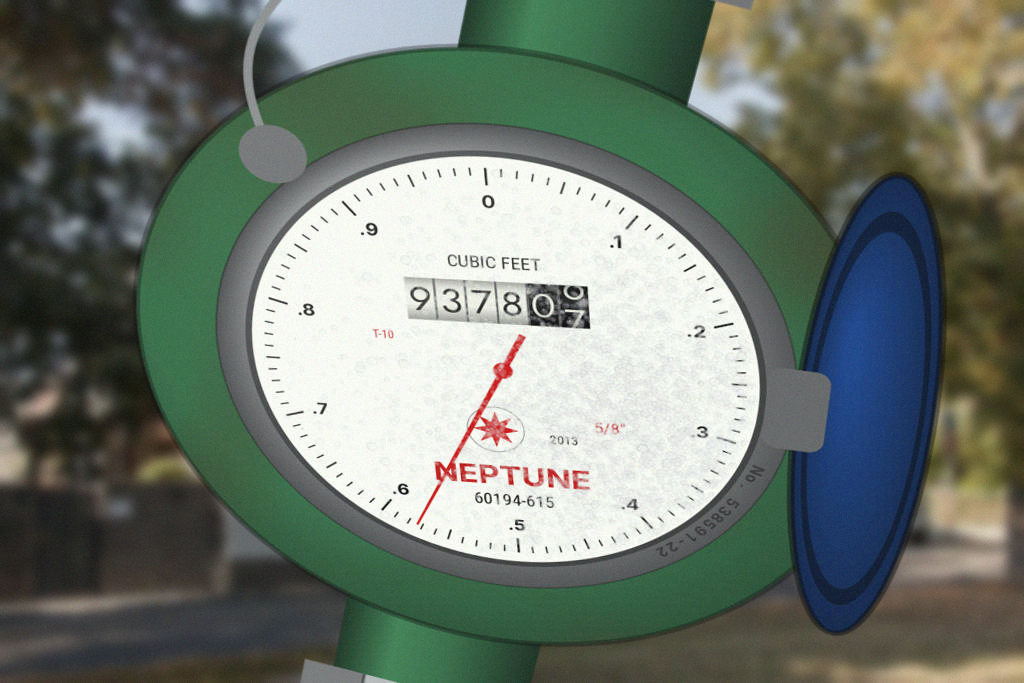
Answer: 937806.57 (ft³)
